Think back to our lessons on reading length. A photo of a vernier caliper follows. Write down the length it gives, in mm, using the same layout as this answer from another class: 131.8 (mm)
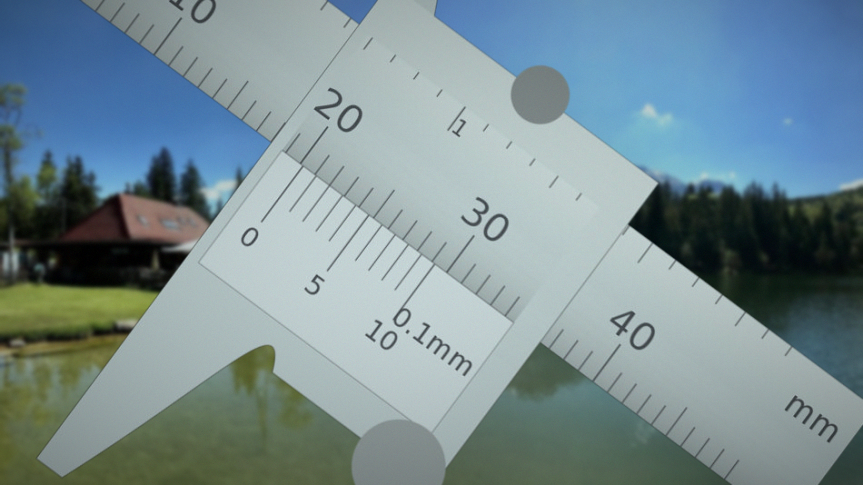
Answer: 20.2 (mm)
